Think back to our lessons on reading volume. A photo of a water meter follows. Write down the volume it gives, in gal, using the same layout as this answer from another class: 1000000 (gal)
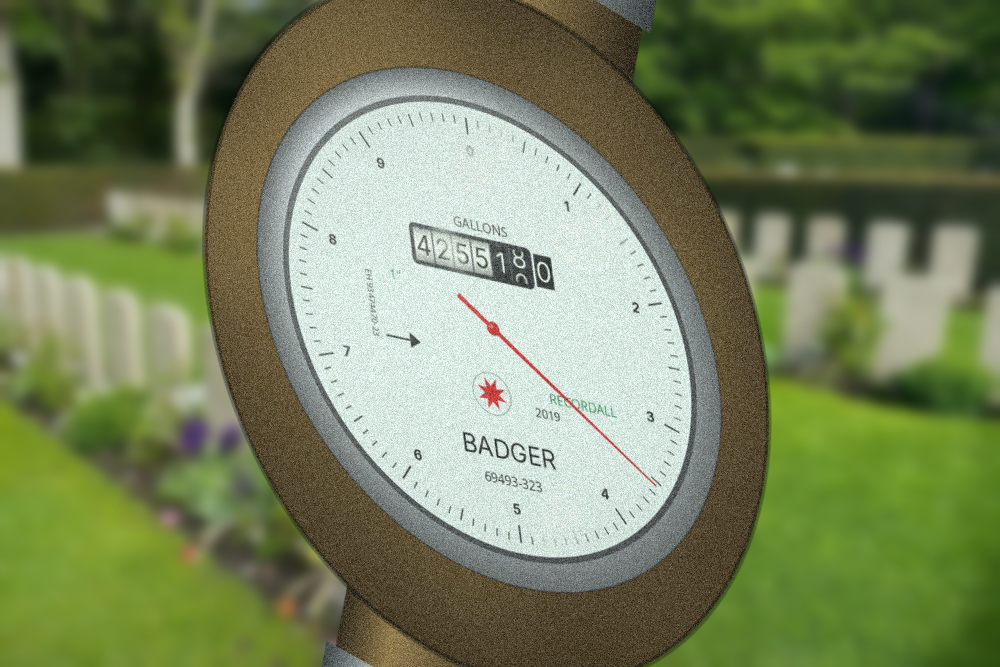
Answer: 4255183.5 (gal)
